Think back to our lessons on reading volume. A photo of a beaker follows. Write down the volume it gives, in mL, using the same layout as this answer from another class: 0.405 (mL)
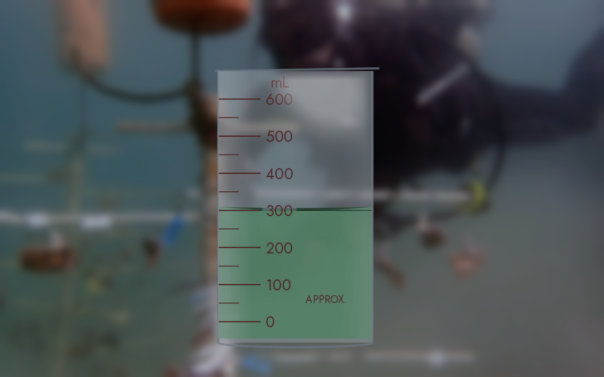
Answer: 300 (mL)
